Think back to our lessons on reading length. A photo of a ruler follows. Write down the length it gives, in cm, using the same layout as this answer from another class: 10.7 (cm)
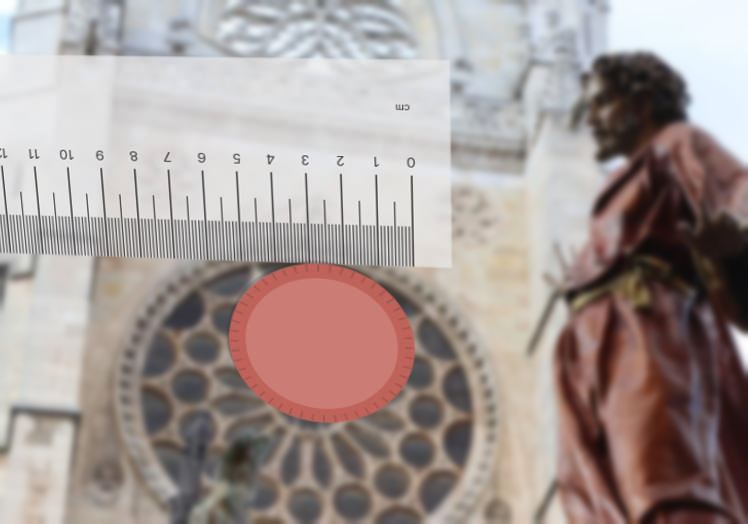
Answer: 5.5 (cm)
